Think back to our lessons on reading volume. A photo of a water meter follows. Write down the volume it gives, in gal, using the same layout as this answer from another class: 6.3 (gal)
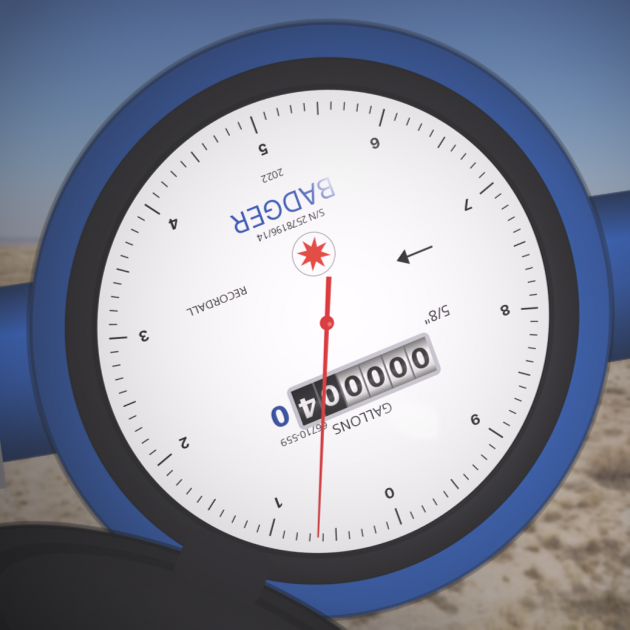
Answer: 40.6 (gal)
